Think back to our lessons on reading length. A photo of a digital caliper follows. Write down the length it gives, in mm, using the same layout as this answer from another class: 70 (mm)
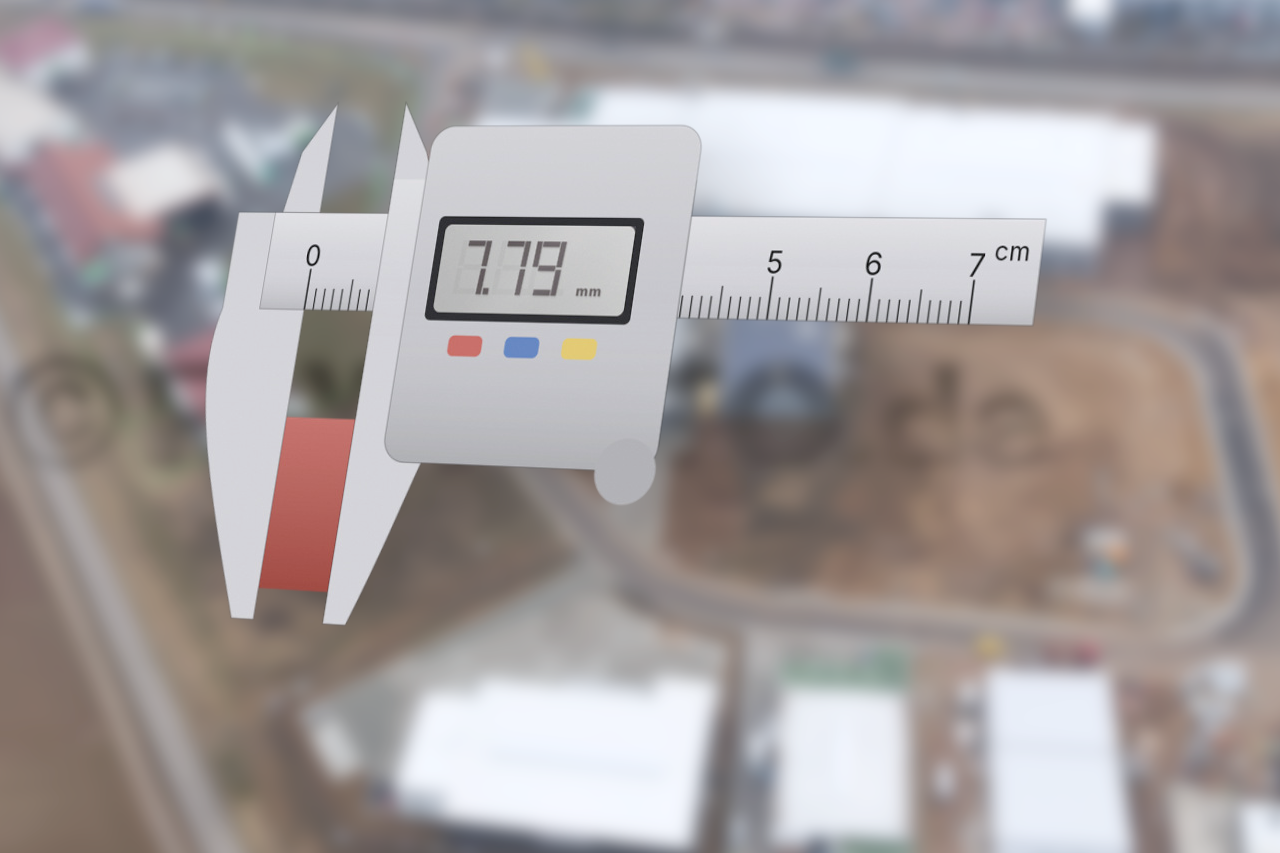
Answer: 7.79 (mm)
